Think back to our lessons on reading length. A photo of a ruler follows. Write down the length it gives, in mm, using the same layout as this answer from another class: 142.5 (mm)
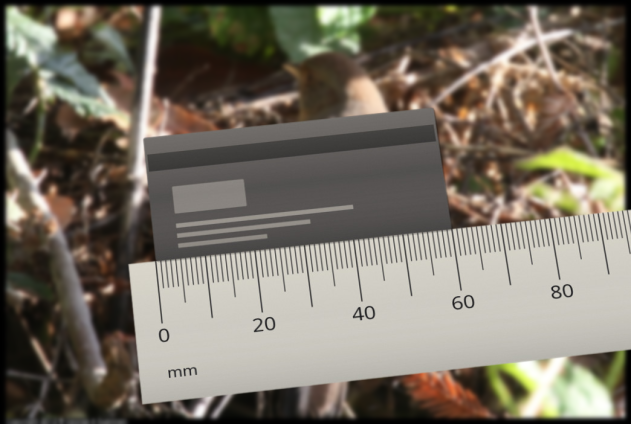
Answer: 60 (mm)
